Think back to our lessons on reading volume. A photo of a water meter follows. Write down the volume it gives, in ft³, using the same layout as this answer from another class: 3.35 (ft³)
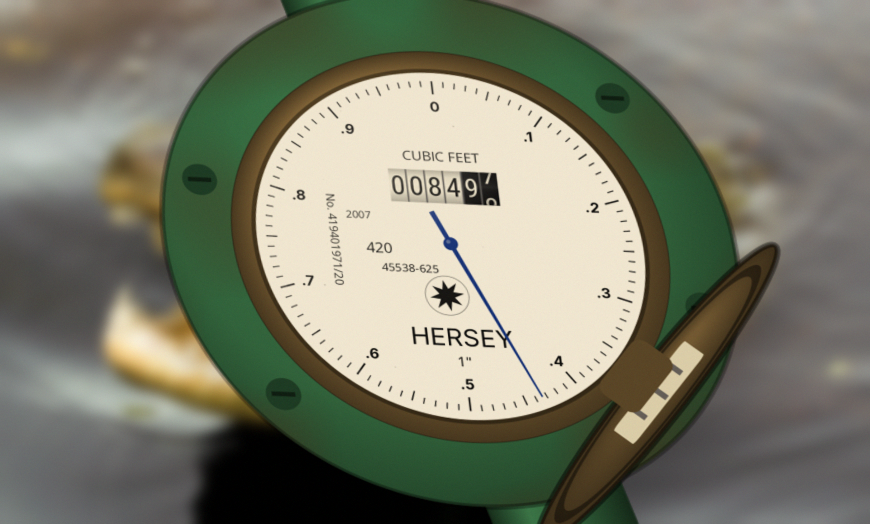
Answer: 8497.43 (ft³)
